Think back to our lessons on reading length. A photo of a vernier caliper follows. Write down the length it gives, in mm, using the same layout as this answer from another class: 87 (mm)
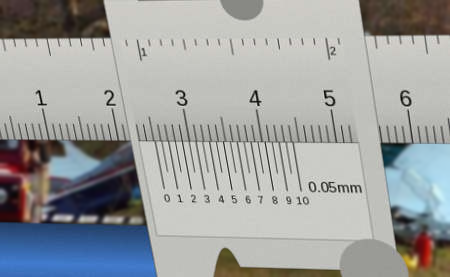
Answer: 25.2 (mm)
